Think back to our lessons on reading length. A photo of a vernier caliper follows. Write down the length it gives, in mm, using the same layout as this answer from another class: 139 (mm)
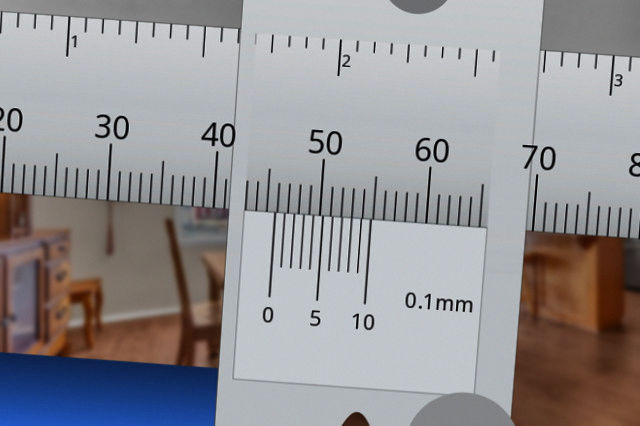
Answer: 45.8 (mm)
